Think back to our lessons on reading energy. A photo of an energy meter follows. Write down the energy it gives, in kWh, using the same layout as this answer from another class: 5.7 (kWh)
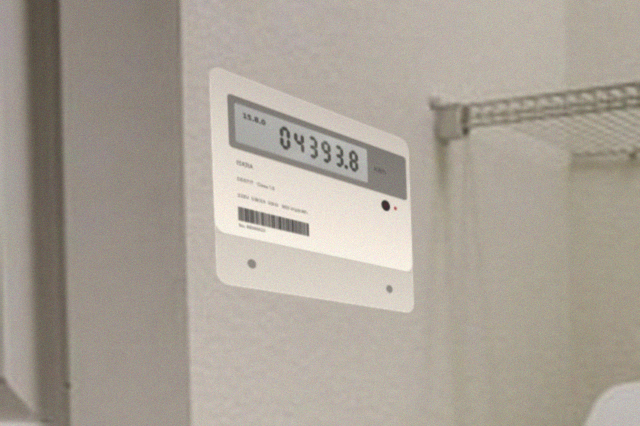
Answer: 4393.8 (kWh)
